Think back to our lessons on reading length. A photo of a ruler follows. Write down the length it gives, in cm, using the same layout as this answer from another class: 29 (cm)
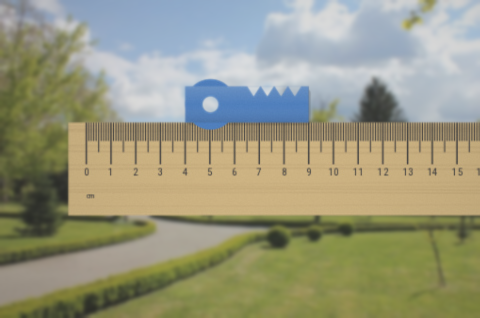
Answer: 5 (cm)
